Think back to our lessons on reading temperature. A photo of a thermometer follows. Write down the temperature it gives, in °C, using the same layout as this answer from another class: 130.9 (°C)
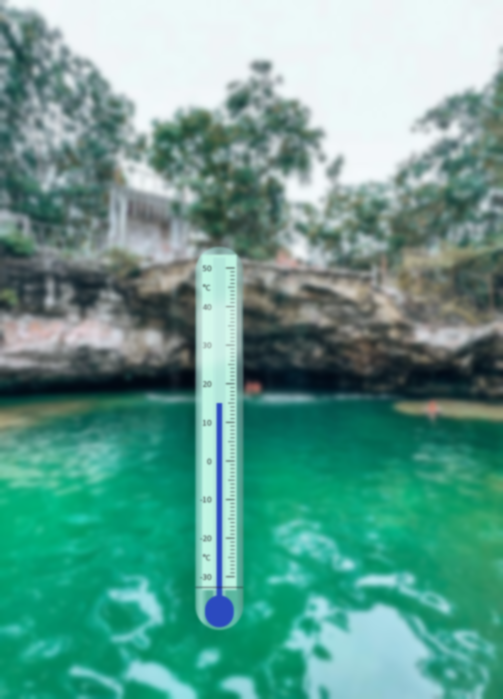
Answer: 15 (°C)
